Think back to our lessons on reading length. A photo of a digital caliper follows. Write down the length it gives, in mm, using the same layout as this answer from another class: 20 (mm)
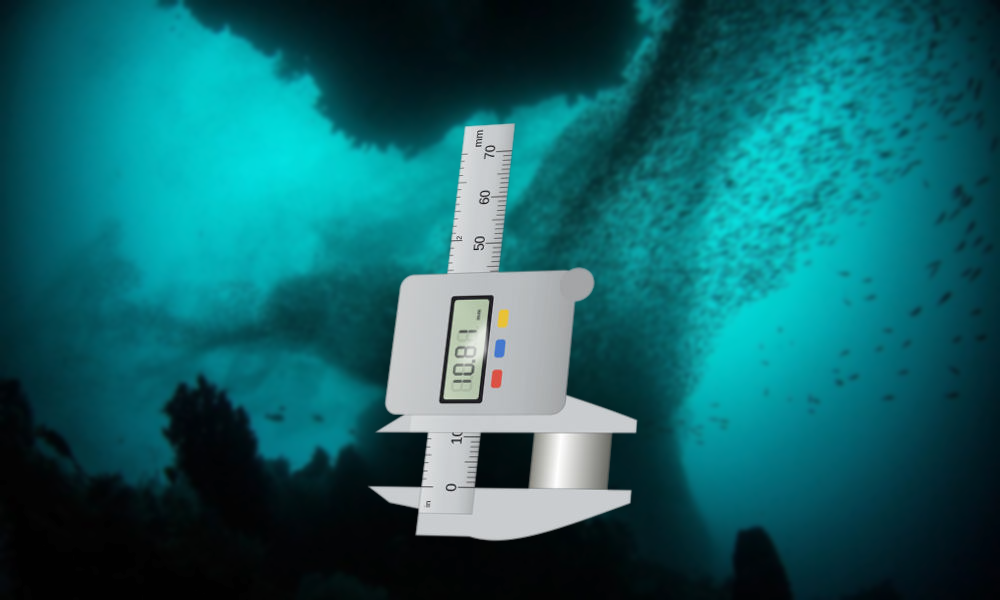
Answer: 10.81 (mm)
